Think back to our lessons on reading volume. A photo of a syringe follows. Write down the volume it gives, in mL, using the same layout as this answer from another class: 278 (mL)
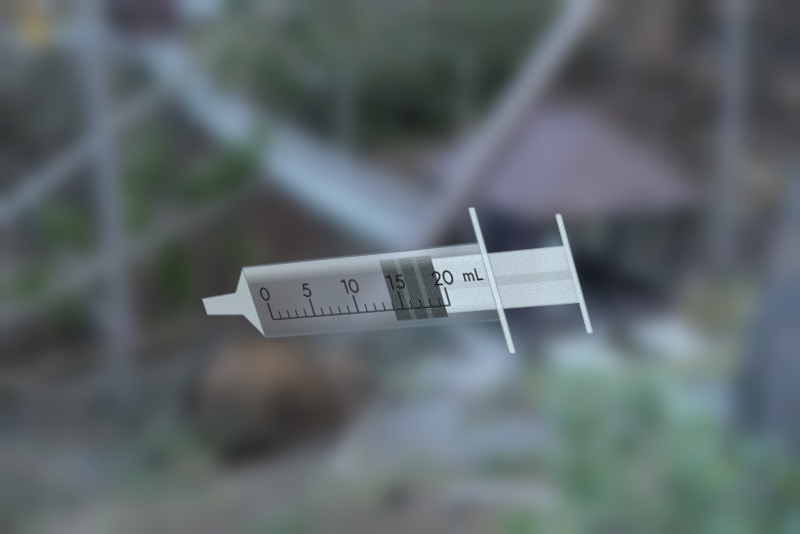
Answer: 14 (mL)
